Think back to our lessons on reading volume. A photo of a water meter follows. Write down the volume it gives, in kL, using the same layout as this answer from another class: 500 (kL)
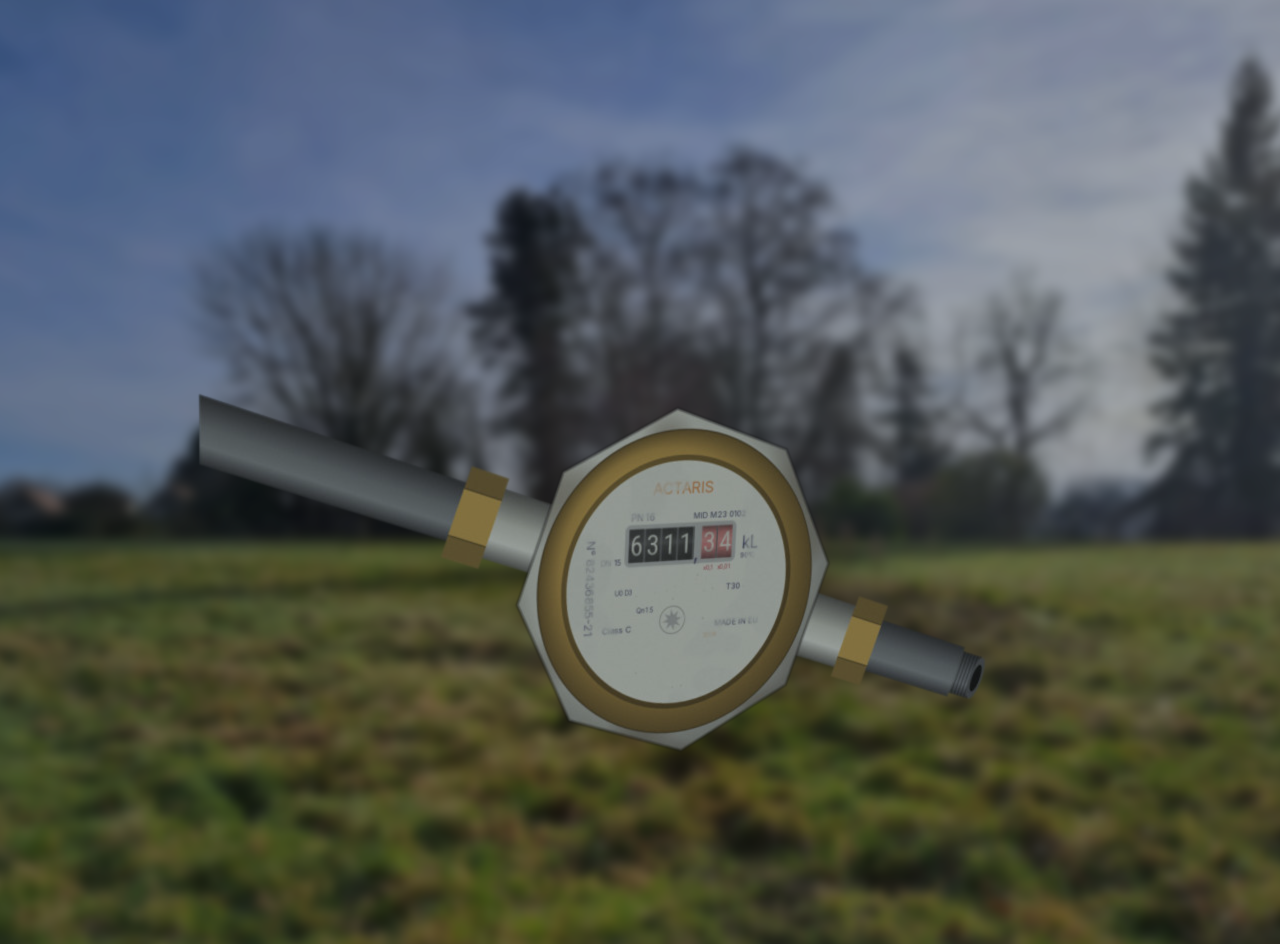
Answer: 6311.34 (kL)
